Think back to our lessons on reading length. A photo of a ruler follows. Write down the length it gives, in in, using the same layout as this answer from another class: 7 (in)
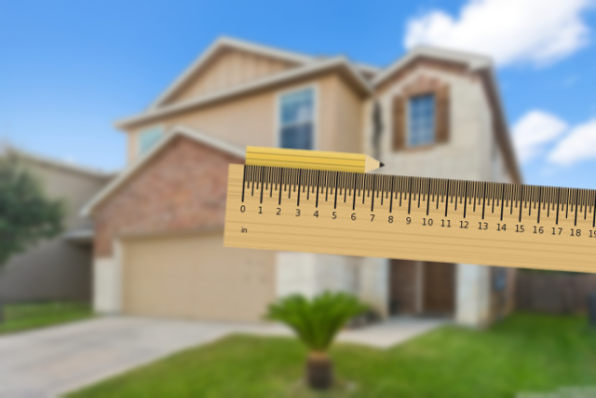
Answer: 7.5 (in)
